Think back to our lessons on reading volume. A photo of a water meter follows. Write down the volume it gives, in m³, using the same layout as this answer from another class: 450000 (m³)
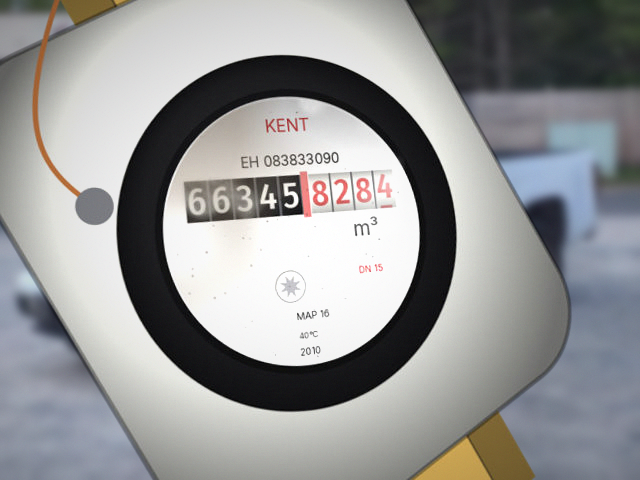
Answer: 66345.8284 (m³)
